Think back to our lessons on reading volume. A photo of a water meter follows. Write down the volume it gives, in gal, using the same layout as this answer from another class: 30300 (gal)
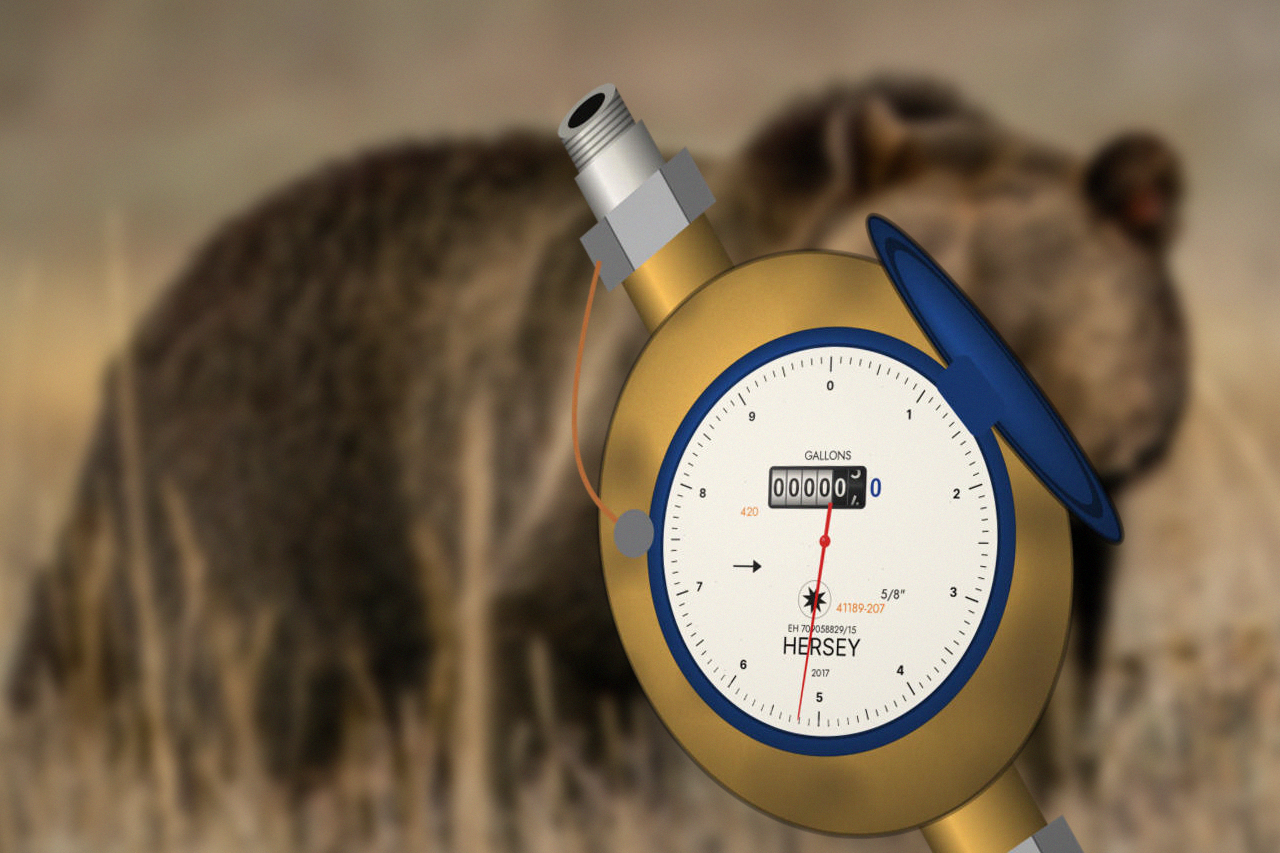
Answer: 35.2 (gal)
